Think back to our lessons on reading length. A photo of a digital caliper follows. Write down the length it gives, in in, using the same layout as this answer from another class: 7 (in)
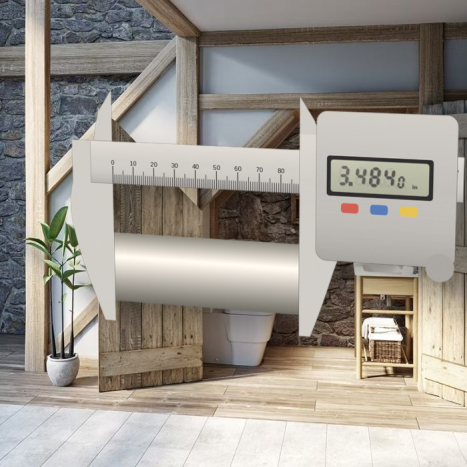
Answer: 3.4840 (in)
